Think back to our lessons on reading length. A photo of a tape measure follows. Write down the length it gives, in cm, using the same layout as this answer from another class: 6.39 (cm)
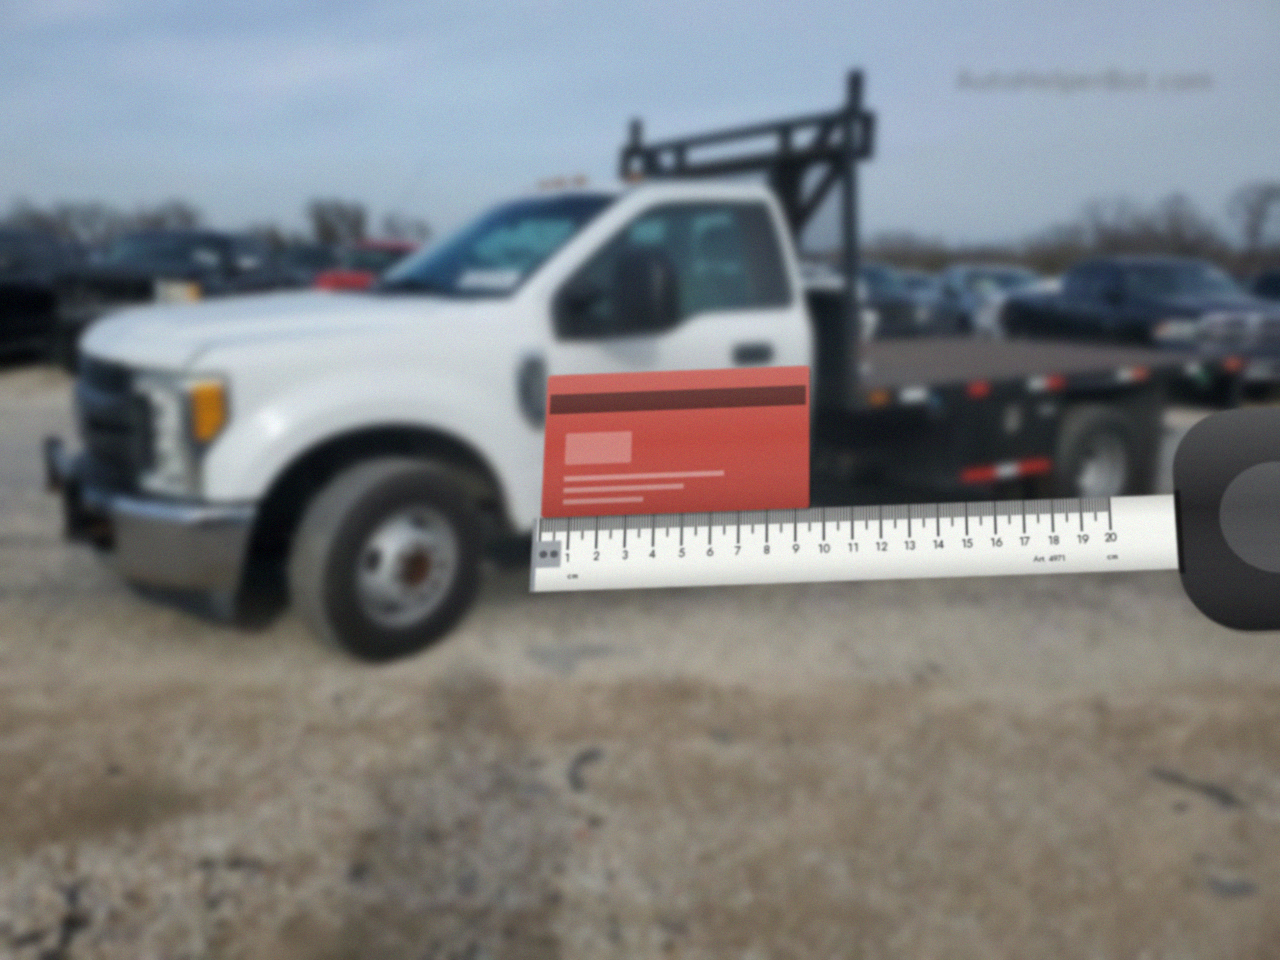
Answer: 9.5 (cm)
